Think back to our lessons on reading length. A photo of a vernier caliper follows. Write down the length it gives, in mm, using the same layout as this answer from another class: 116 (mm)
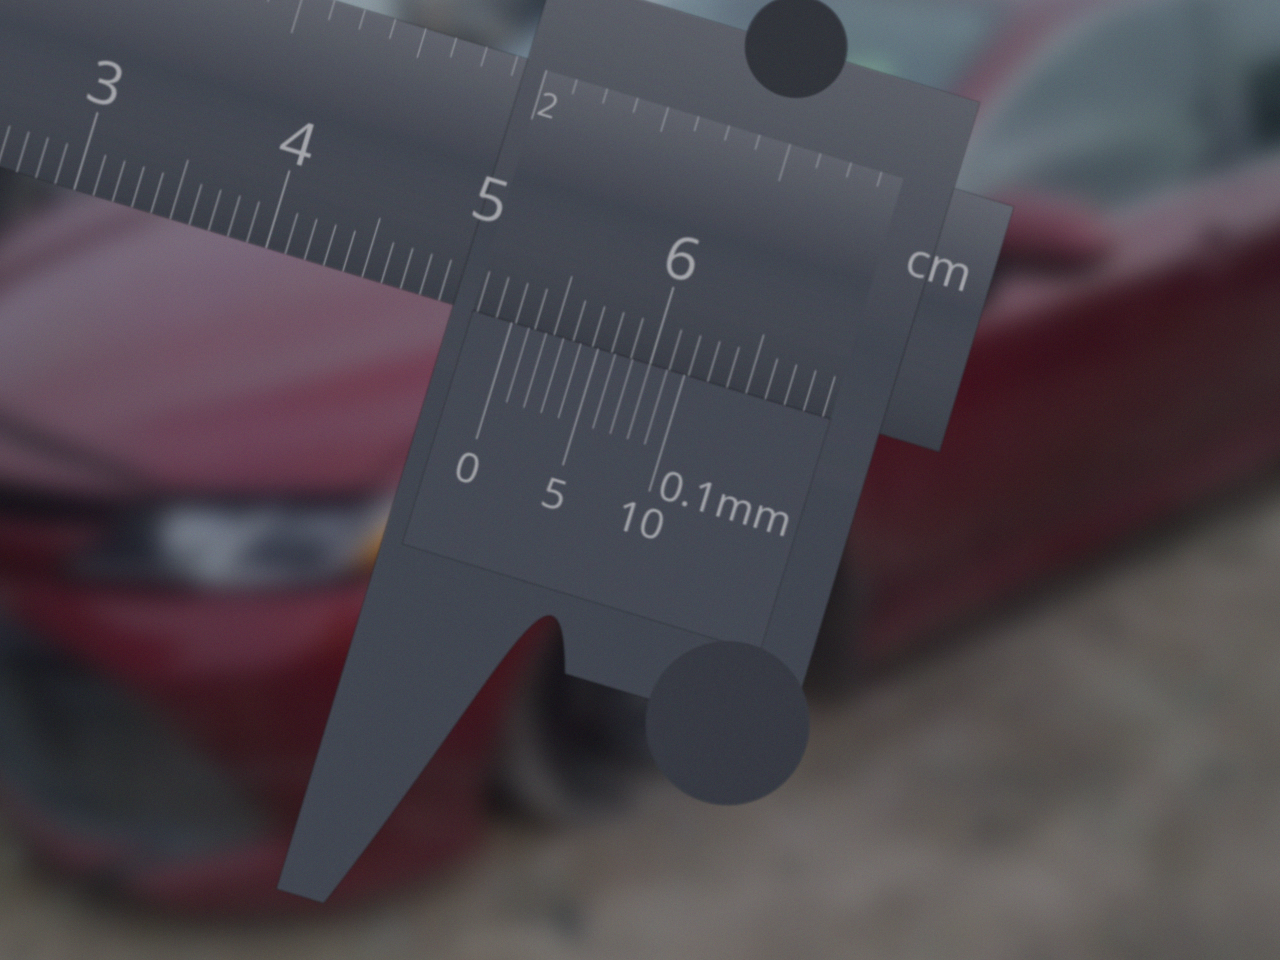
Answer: 52.8 (mm)
